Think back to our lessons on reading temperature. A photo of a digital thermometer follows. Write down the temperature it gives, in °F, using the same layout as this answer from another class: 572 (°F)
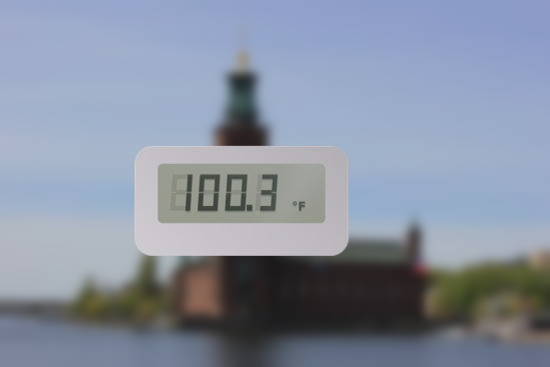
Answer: 100.3 (°F)
